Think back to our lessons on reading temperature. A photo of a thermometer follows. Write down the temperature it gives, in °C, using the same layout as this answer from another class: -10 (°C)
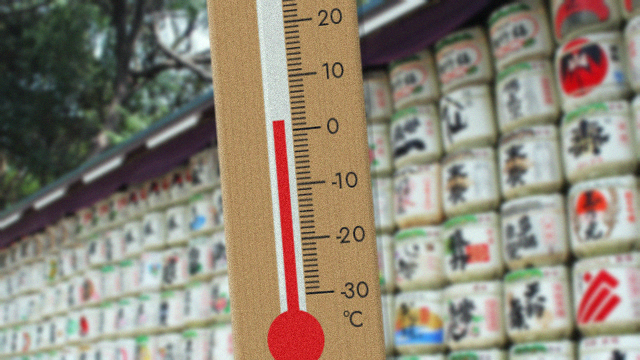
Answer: 2 (°C)
